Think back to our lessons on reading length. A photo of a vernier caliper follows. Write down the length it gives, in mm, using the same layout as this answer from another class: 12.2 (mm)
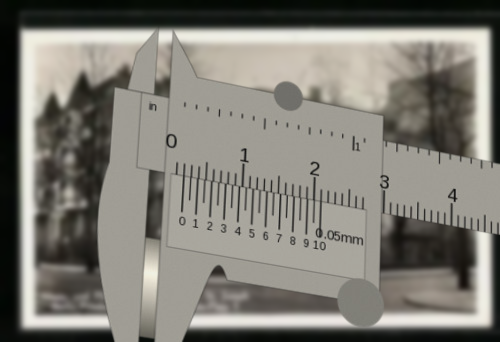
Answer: 2.0 (mm)
